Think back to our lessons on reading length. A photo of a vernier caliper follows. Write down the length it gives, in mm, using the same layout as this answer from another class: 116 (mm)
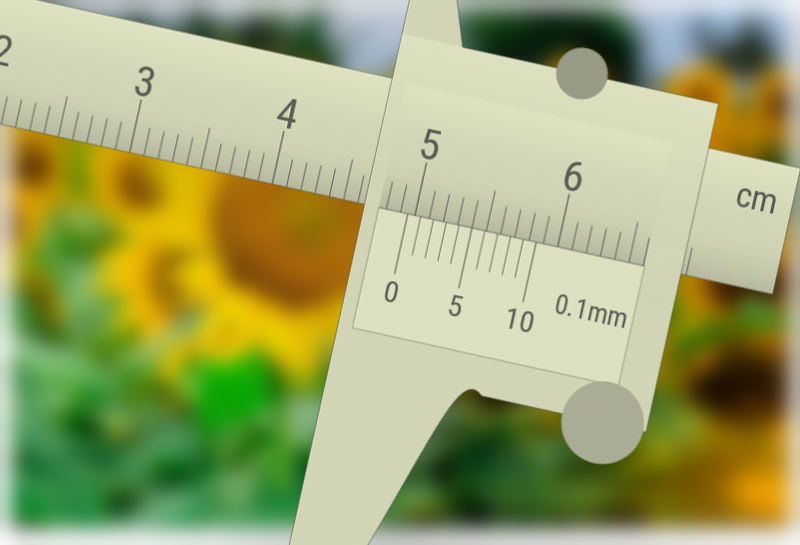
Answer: 49.5 (mm)
